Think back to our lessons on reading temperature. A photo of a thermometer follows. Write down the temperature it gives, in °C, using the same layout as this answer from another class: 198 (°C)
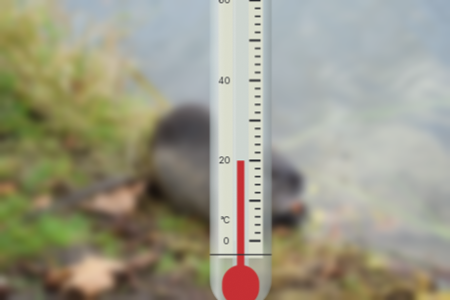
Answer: 20 (°C)
